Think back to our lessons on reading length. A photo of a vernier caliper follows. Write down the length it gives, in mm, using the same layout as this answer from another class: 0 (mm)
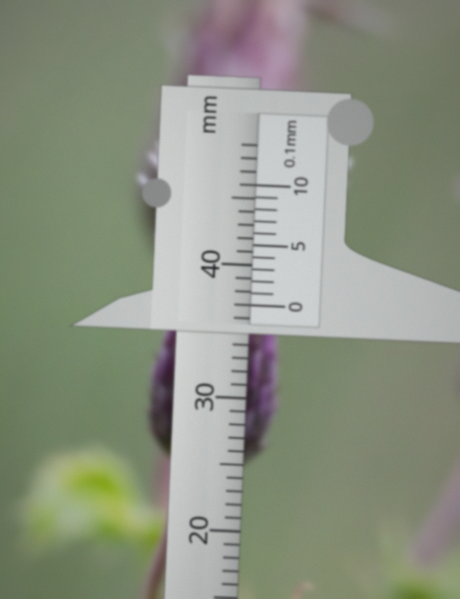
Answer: 37.0 (mm)
